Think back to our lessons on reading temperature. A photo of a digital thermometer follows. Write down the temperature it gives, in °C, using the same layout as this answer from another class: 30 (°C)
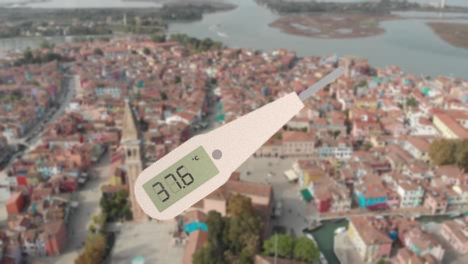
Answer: 37.6 (°C)
